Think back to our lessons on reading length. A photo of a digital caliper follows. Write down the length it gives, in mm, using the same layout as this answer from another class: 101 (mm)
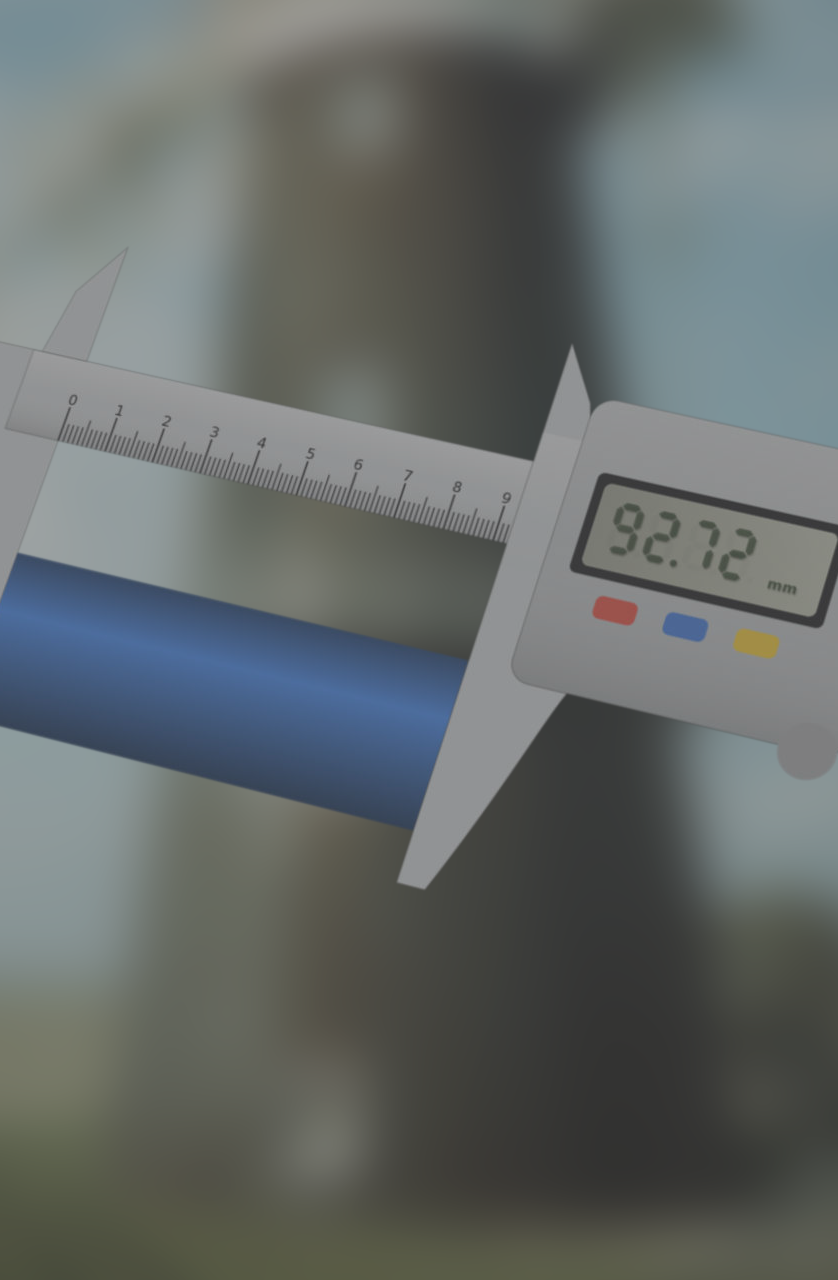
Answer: 92.72 (mm)
